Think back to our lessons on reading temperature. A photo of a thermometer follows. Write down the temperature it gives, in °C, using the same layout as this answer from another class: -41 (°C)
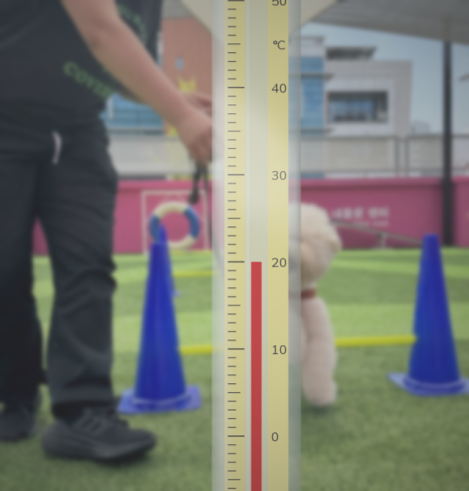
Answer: 20 (°C)
